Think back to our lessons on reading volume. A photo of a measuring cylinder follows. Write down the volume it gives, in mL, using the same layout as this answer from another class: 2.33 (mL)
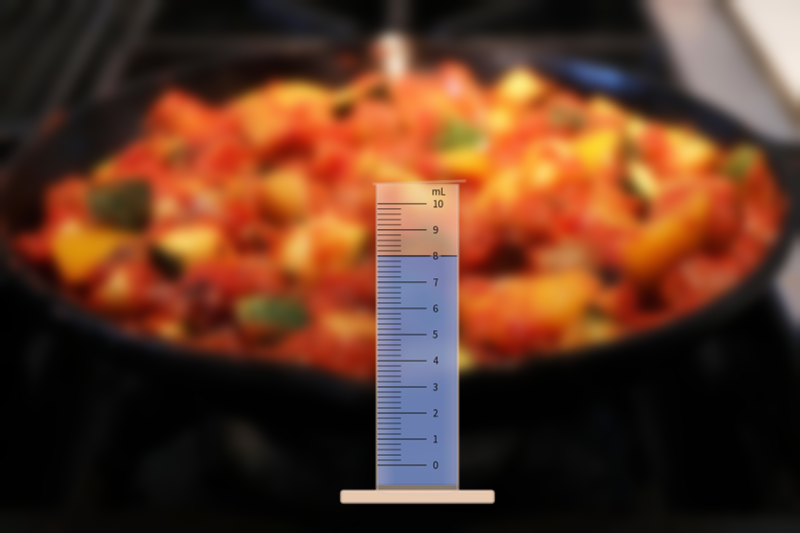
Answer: 8 (mL)
